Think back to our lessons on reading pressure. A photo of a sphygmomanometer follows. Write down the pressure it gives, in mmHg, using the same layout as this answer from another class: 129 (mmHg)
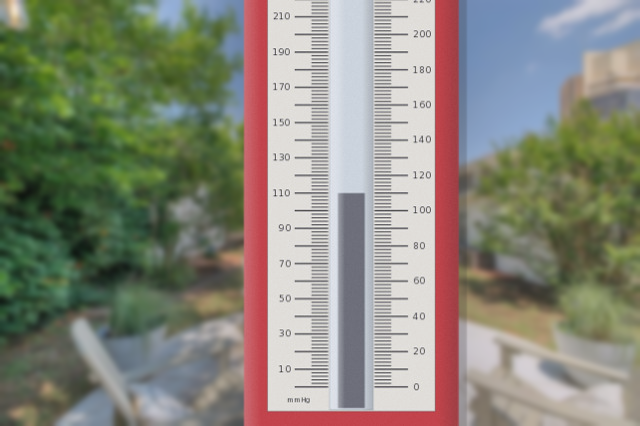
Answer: 110 (mmHg)
